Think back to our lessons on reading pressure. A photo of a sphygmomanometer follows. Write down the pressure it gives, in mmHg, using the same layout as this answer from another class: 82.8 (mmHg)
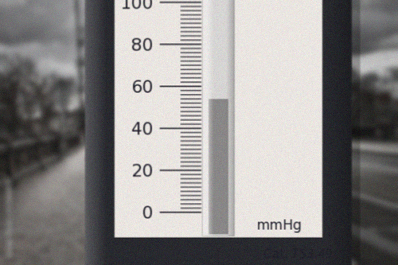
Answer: 54 (mmHg)
